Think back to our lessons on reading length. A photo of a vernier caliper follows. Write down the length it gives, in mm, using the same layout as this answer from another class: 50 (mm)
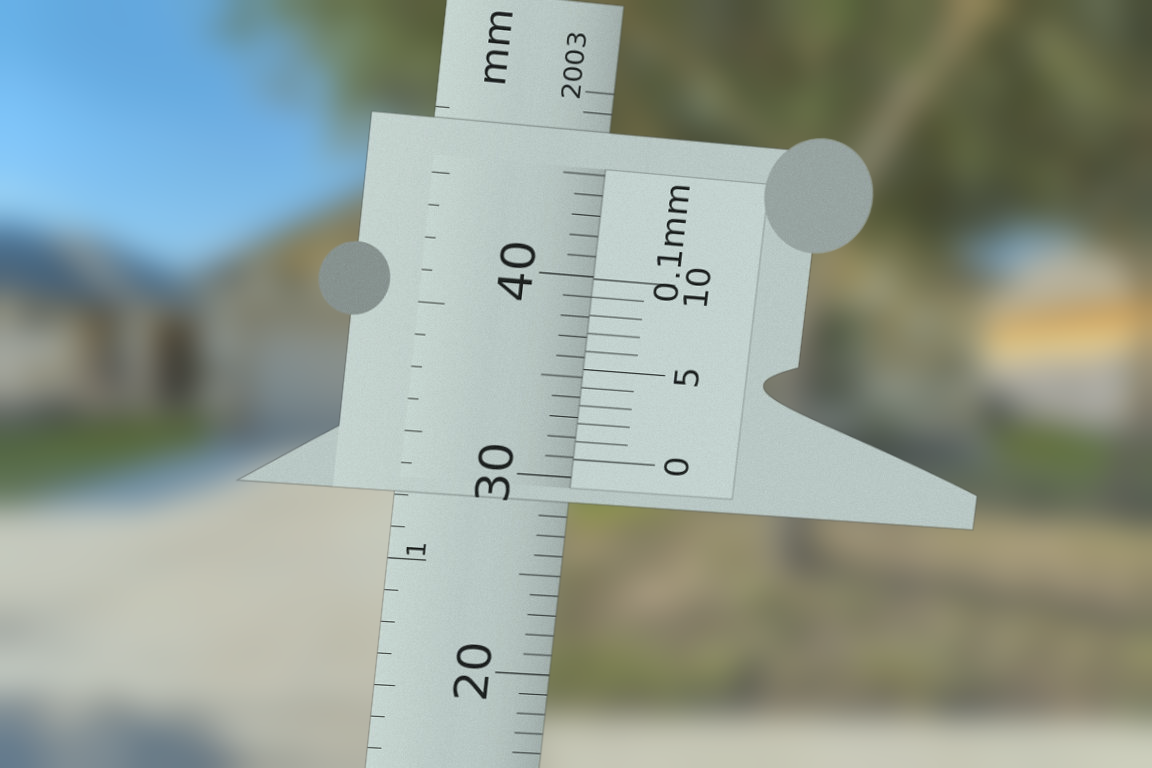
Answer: 30.9 (mm)
